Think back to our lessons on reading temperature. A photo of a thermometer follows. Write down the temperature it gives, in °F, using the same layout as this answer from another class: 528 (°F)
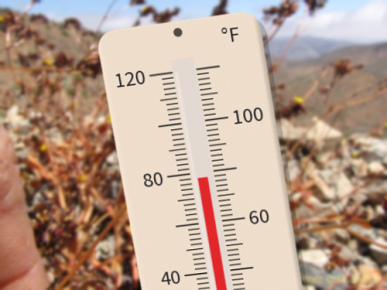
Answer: 78 (°F)
